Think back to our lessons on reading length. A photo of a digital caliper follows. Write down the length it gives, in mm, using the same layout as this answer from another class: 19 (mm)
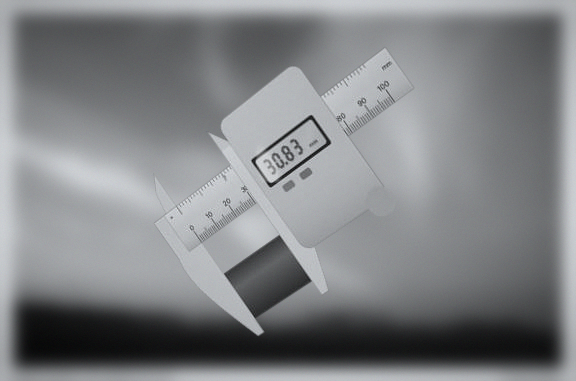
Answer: 30.83 (mm)
